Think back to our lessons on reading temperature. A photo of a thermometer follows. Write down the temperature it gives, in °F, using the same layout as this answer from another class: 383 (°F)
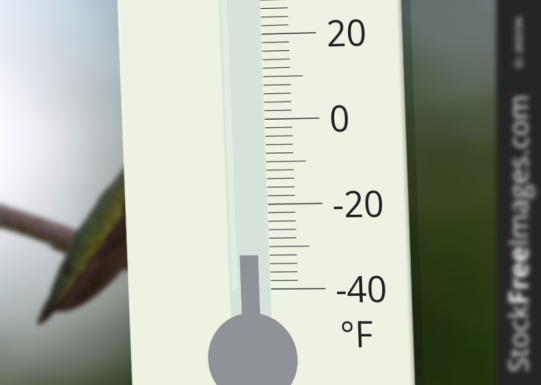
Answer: -32 (°F)
